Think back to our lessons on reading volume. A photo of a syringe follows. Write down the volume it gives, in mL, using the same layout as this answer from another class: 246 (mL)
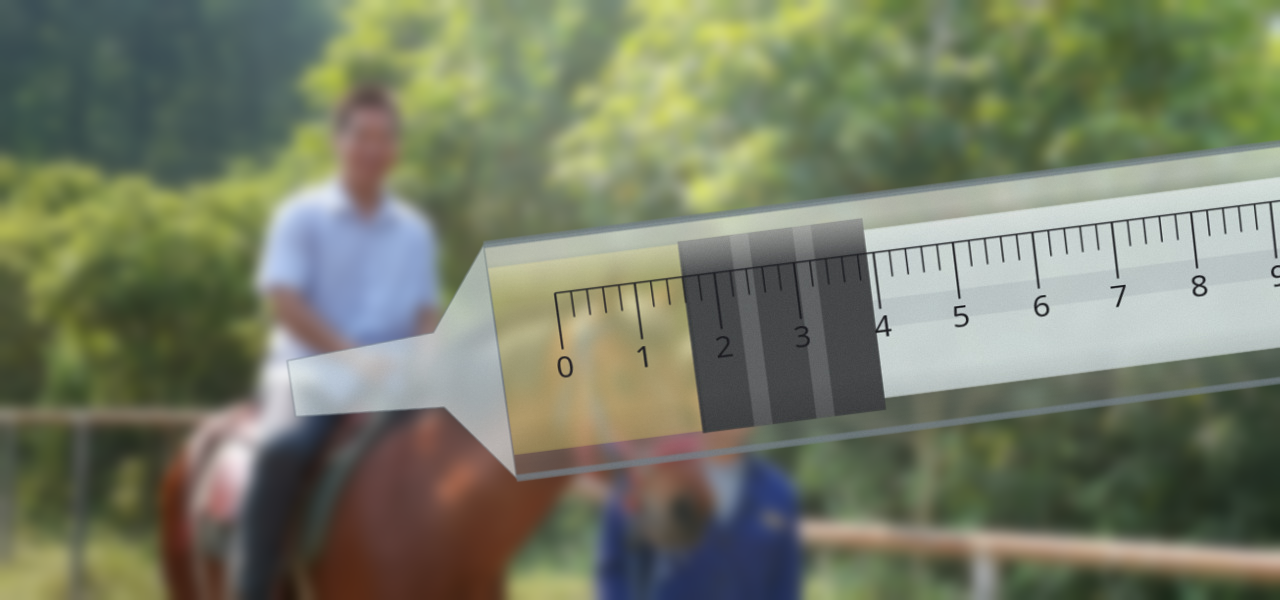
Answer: 1.6 (mL)
